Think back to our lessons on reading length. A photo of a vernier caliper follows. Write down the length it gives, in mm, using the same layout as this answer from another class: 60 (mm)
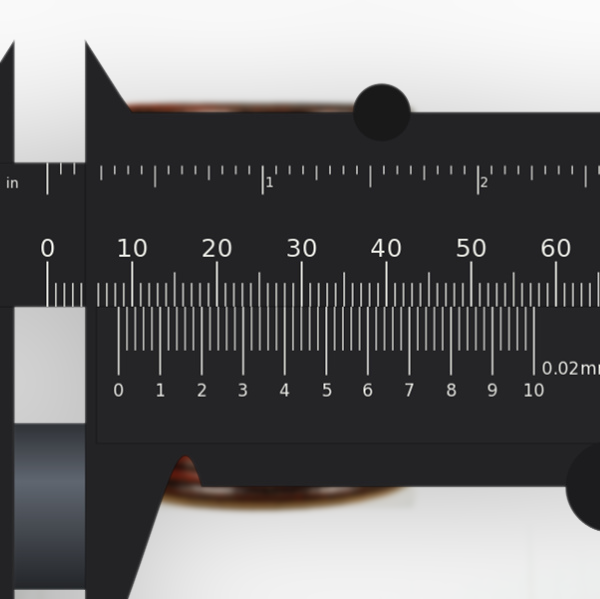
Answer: 8.4 (mm)
